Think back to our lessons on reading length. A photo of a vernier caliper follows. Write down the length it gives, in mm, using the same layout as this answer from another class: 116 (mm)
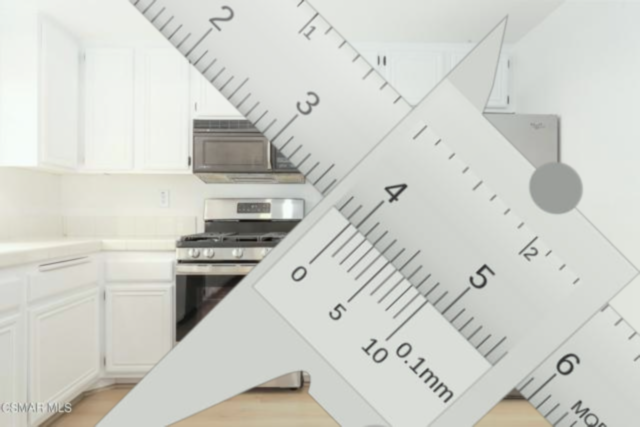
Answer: 39.4 (mm)
